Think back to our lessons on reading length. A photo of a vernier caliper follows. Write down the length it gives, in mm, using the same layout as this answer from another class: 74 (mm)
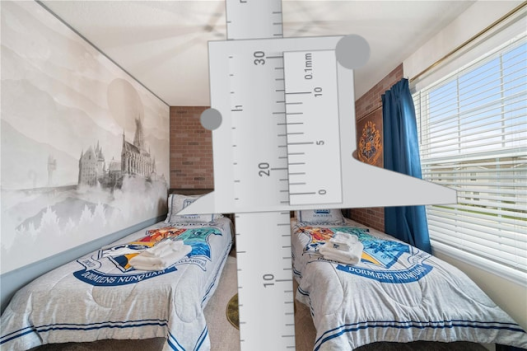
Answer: 17.7 (mm)
